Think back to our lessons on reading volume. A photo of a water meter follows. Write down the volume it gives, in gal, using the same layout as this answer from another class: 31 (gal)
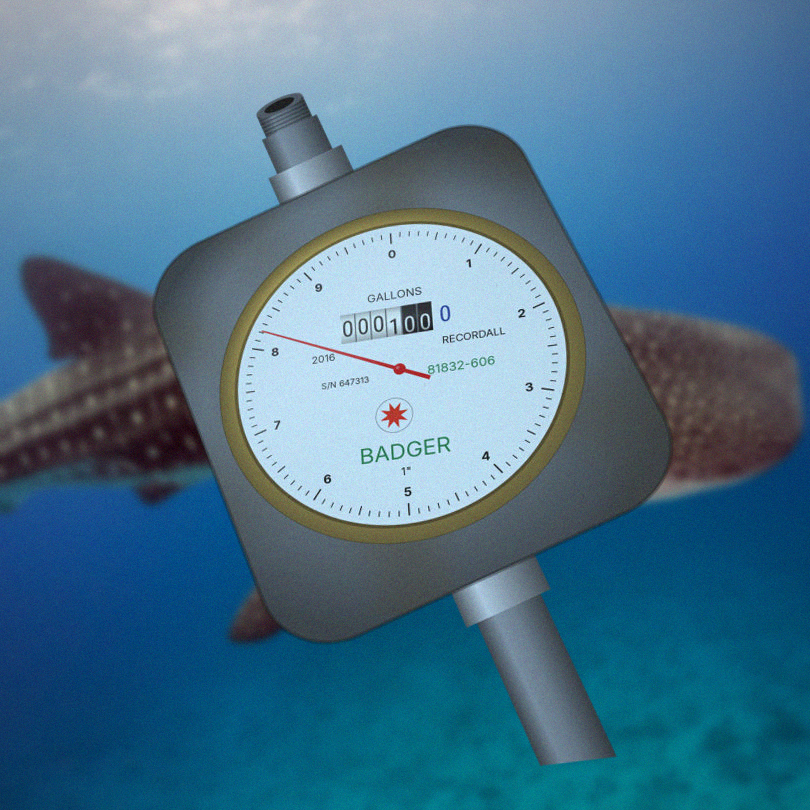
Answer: 998.2 (gal)
